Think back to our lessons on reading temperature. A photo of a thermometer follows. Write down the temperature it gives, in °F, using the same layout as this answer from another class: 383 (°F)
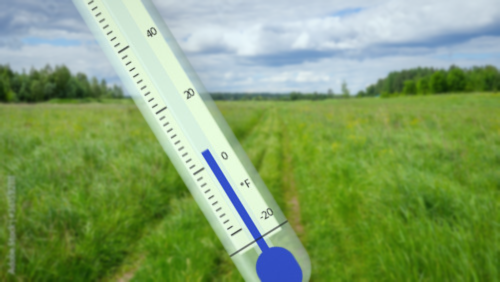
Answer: 4 (°F)
